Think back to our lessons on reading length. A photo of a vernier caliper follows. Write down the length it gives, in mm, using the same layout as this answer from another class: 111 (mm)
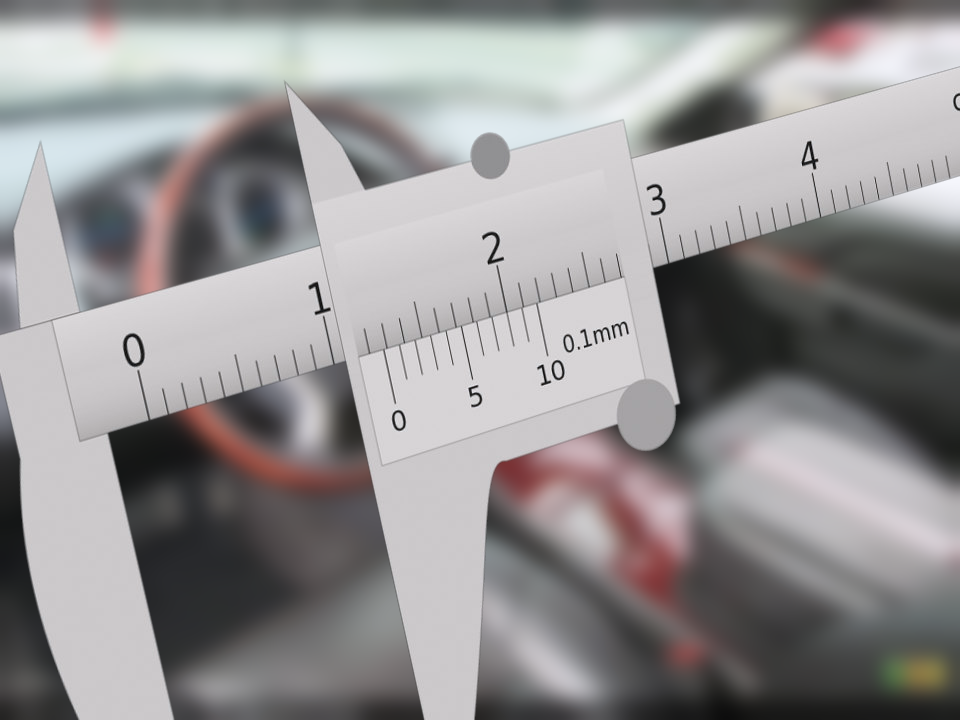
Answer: 12.8 (mm)
